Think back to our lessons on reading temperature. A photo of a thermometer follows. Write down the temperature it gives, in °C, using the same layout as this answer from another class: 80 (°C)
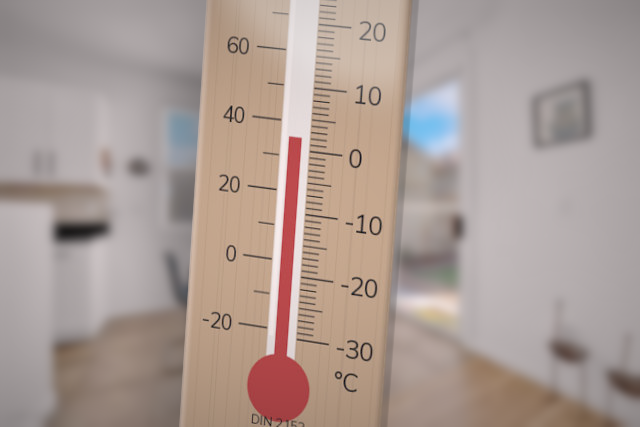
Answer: 2 (°C)
